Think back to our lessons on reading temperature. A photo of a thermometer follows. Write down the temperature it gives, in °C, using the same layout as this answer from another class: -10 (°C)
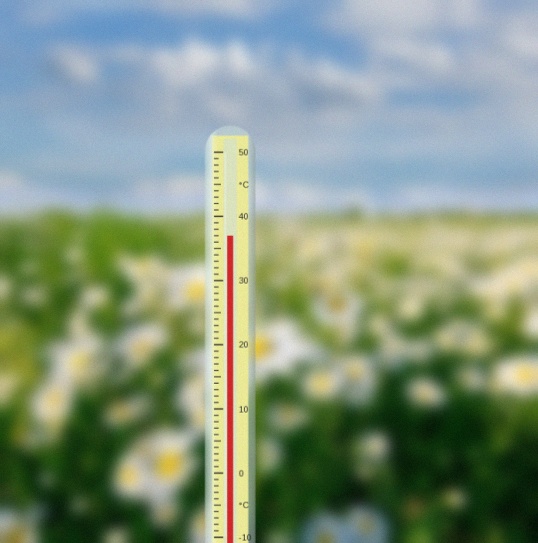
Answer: 37 (°C)
